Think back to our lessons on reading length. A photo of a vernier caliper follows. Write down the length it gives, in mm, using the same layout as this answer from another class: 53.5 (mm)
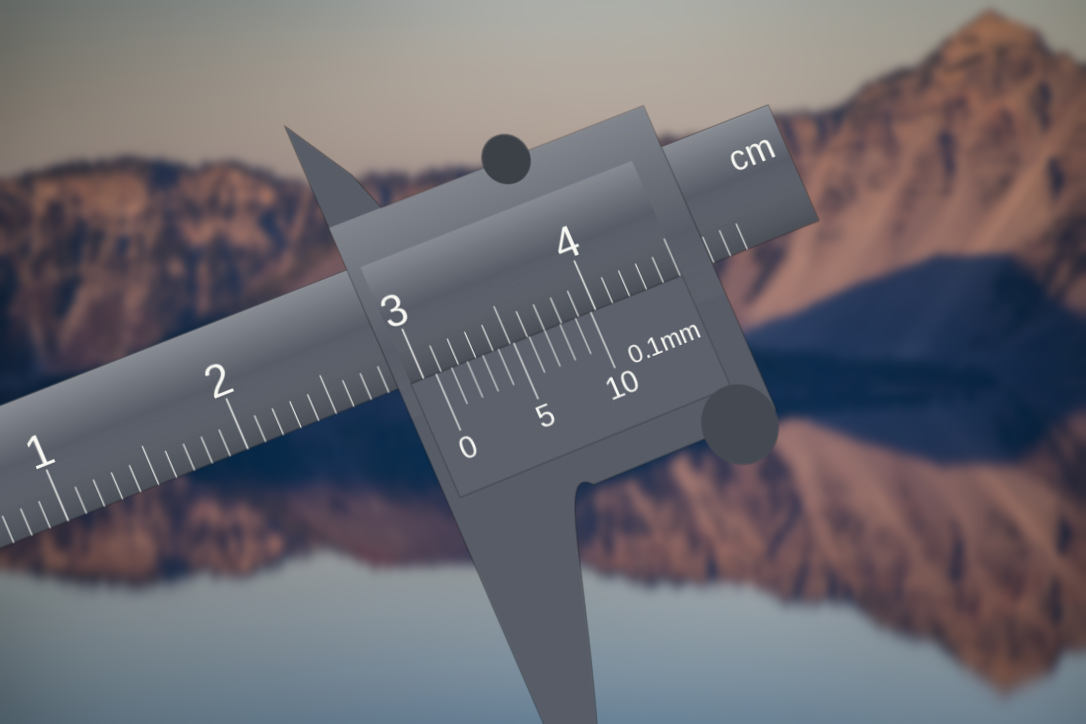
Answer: 30.7 (mm)
